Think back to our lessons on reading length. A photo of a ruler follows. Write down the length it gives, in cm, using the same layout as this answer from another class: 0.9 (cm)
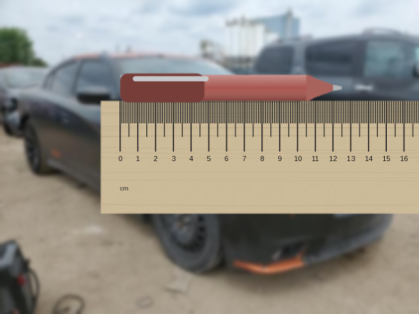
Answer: 12.5 (cm)
